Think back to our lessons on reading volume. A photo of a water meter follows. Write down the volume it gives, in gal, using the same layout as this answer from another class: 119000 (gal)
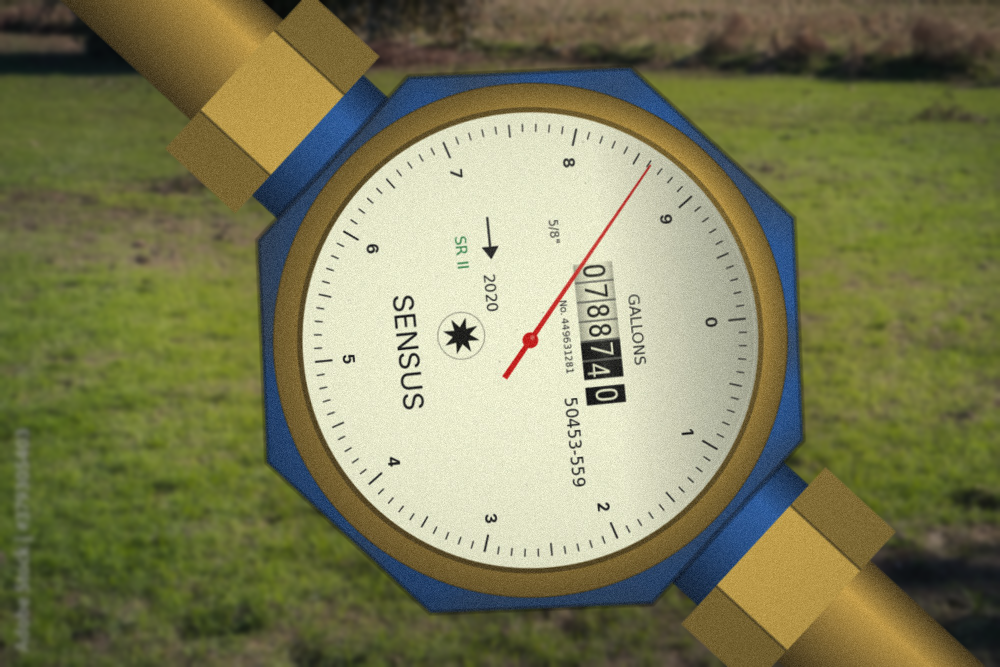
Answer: 788738.6 (gal)
